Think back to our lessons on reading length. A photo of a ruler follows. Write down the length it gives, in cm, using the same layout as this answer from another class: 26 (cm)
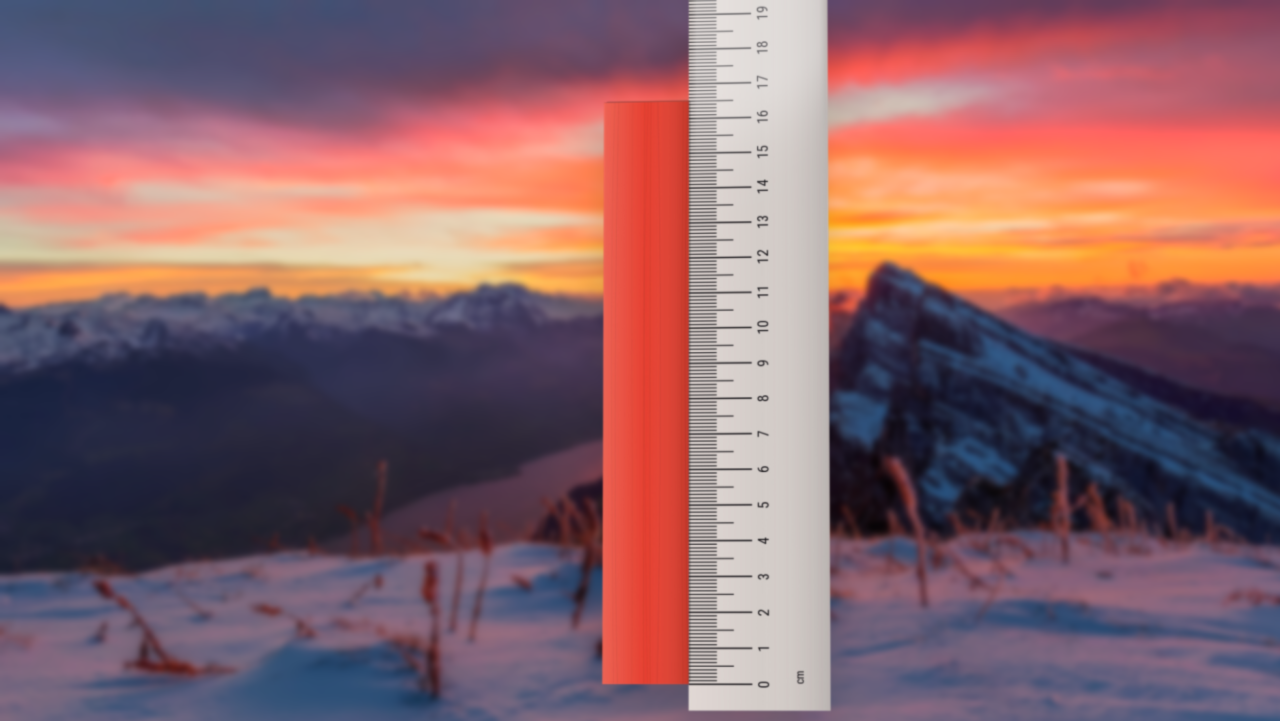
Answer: 16.5 (cm)
